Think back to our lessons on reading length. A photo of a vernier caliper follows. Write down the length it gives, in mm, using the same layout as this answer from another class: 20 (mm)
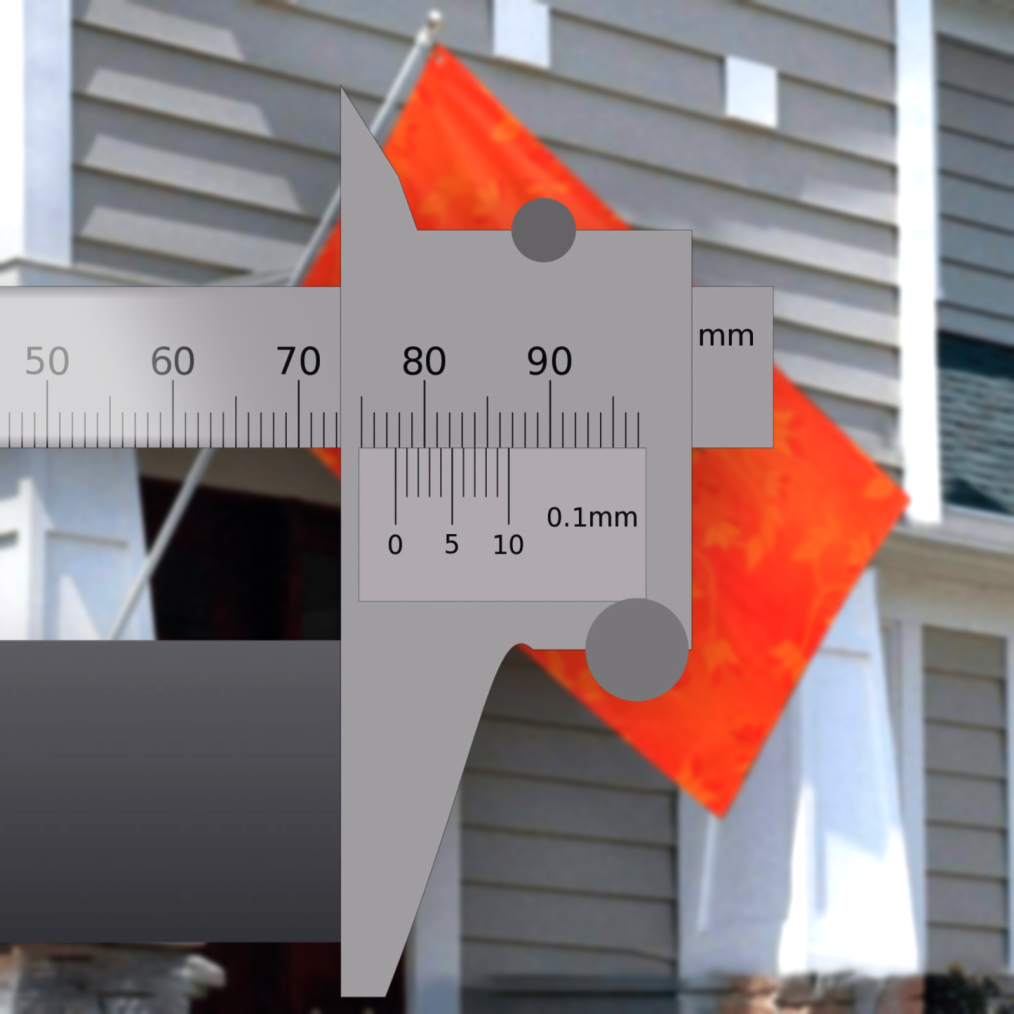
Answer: 77.7 (mm)
